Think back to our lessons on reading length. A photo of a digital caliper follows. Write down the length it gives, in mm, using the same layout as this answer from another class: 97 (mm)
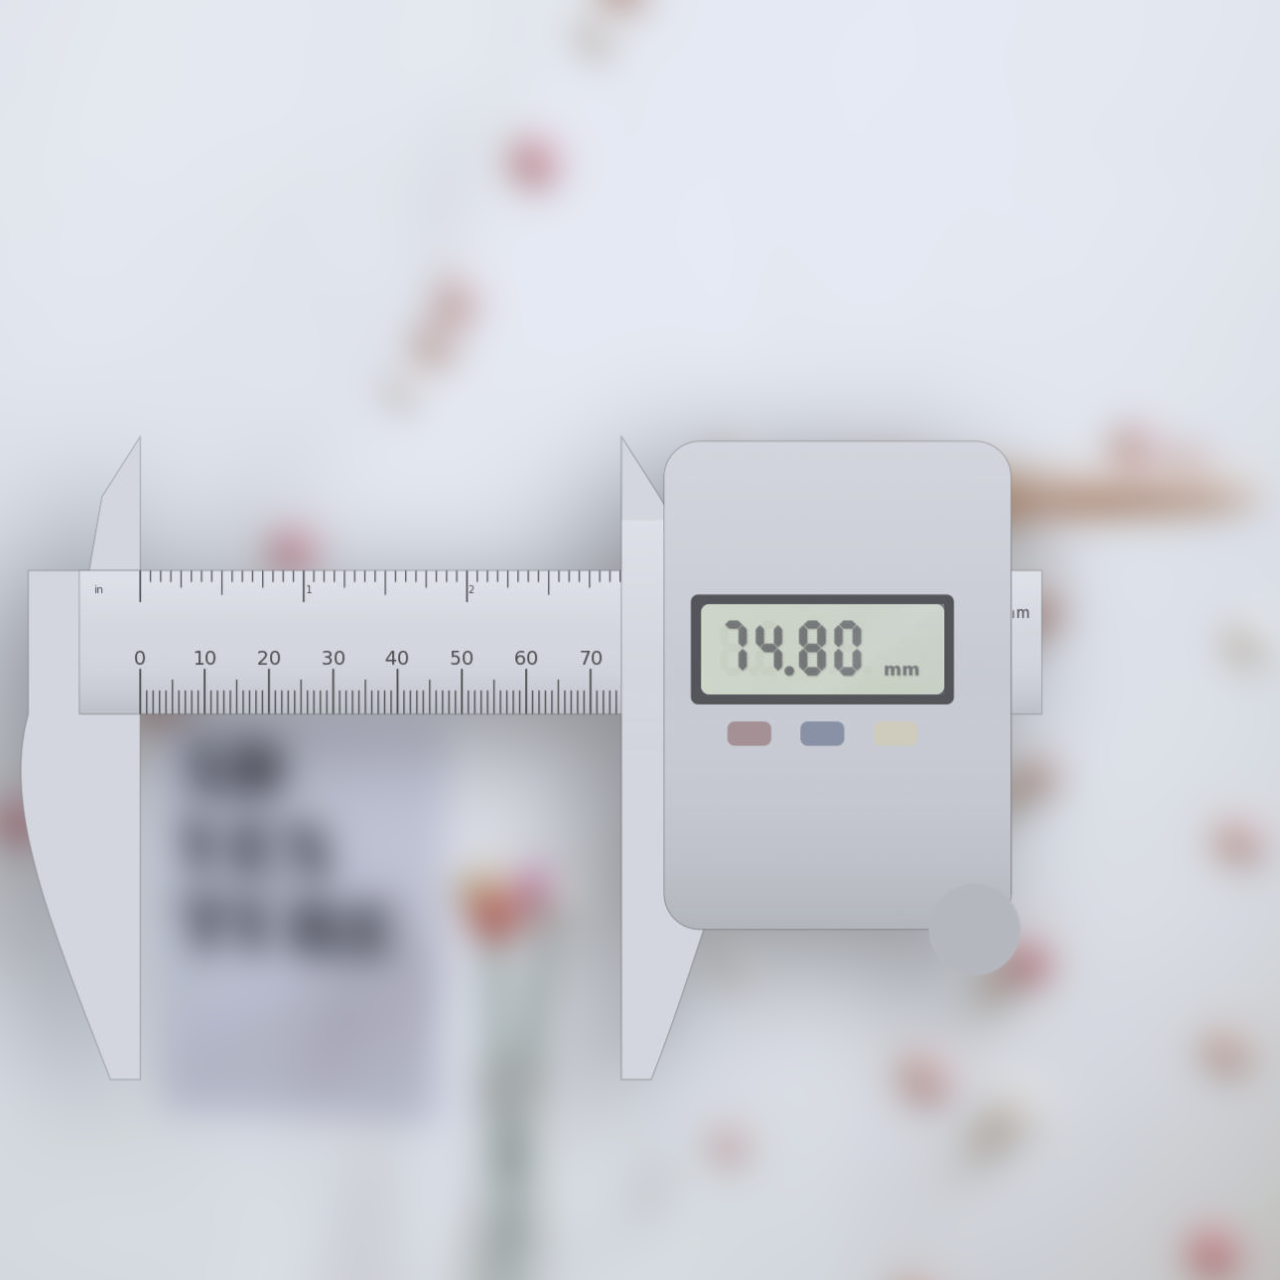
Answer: 74.80 (mm)
